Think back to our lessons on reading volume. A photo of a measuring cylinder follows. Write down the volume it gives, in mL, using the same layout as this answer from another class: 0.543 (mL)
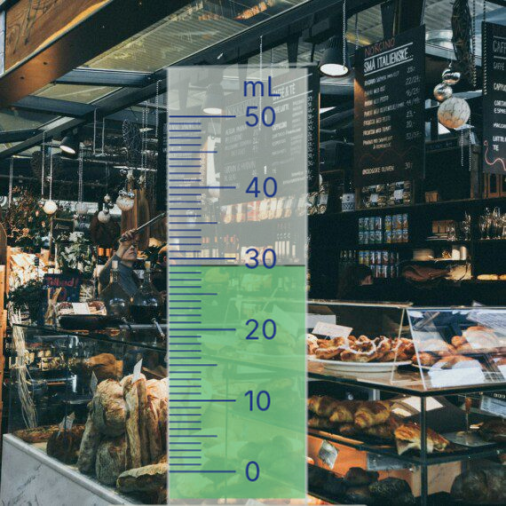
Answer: 29 (mL)
